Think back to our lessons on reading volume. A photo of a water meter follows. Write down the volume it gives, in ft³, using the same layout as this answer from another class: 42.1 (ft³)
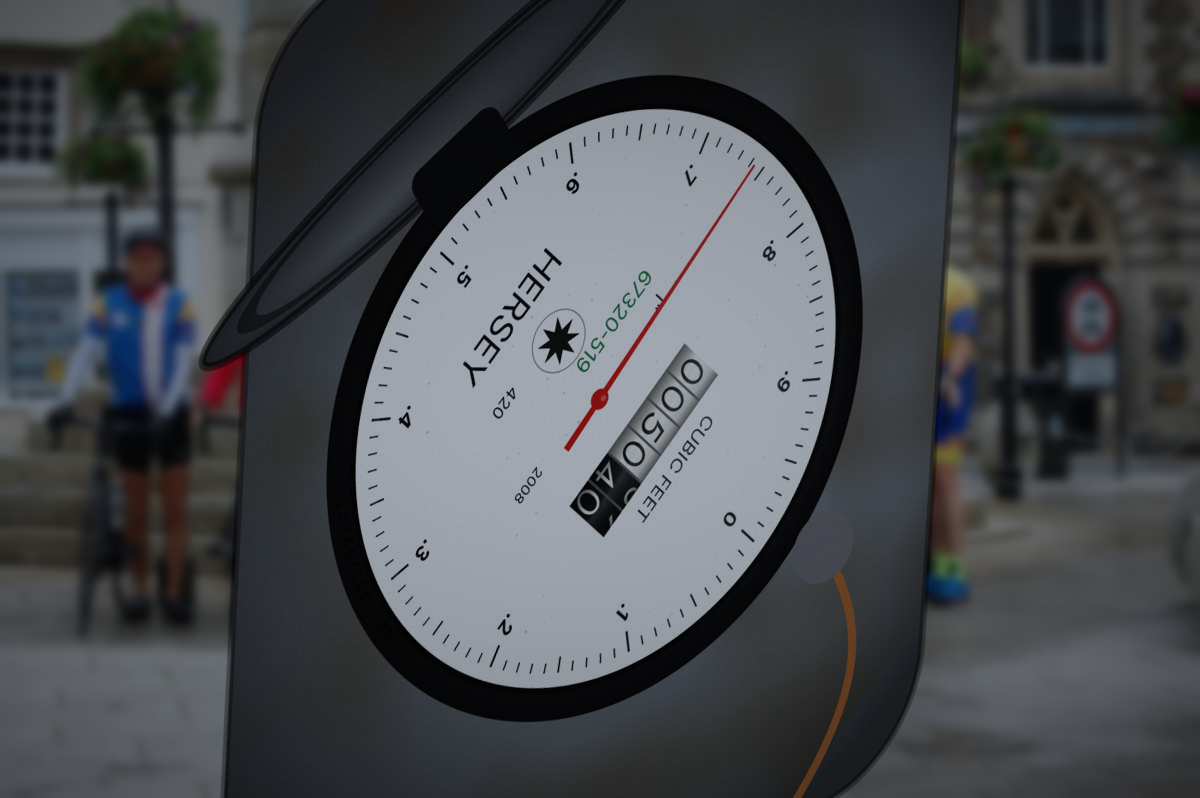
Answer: 5039.74 (ft³)
